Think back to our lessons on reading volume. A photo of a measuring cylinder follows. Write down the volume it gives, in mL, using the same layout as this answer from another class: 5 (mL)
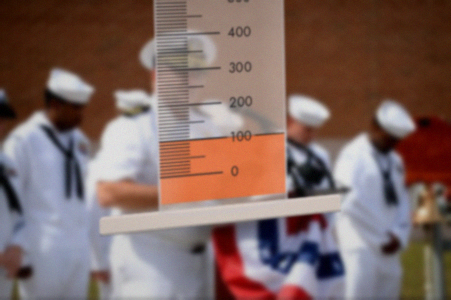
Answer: 100 (mL)
